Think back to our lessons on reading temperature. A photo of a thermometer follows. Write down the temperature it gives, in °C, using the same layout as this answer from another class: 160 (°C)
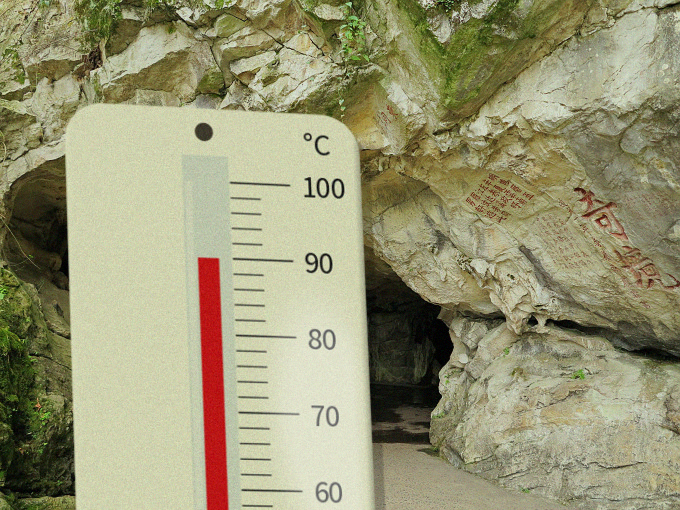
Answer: 90 (°C)
